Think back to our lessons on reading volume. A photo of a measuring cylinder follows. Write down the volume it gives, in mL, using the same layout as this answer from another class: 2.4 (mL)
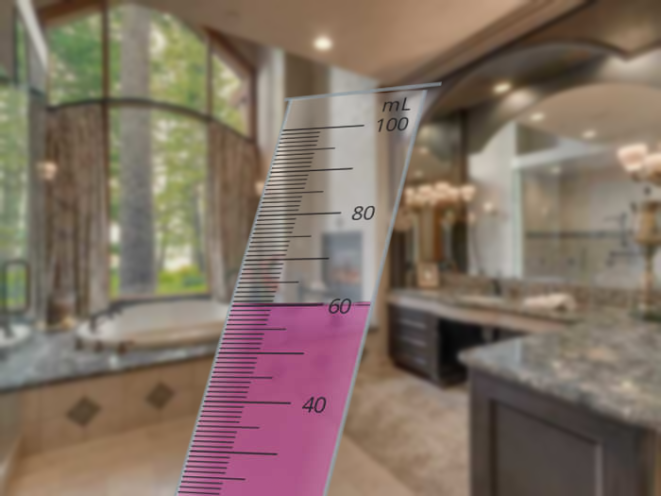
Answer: 60 (mL)
